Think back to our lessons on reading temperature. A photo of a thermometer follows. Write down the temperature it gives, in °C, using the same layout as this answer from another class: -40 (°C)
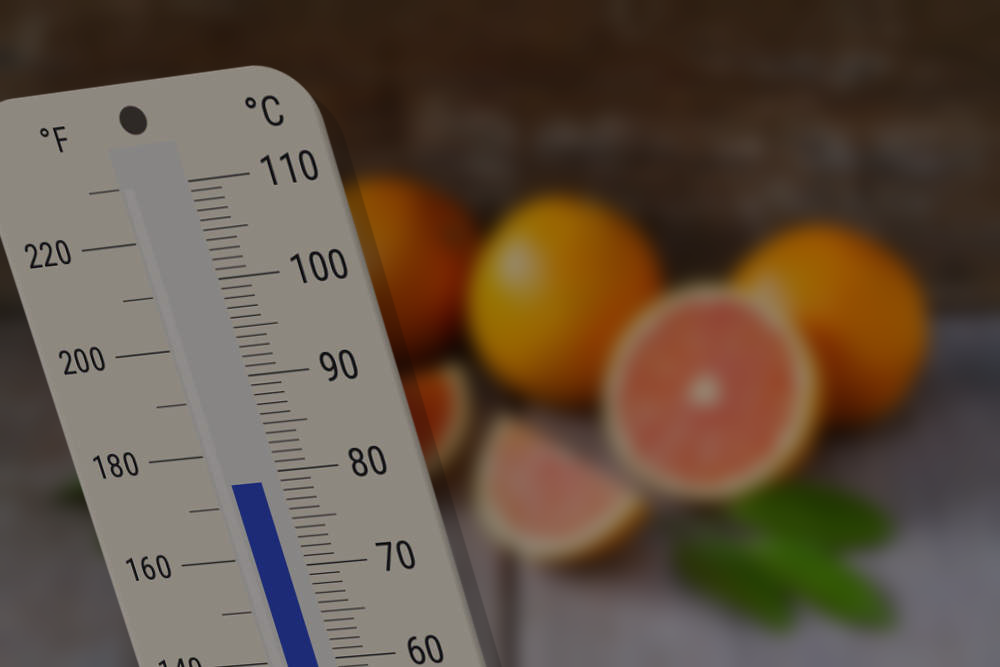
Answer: 79 (°C)
